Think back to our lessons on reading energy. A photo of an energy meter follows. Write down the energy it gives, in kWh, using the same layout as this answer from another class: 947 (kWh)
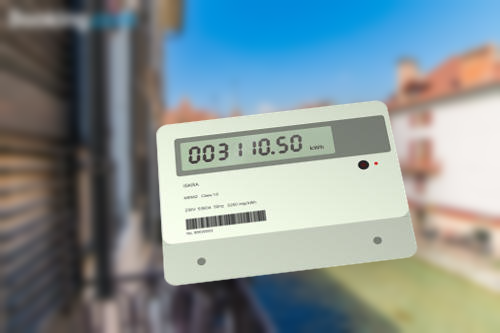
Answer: 3110.50 (kWh)
